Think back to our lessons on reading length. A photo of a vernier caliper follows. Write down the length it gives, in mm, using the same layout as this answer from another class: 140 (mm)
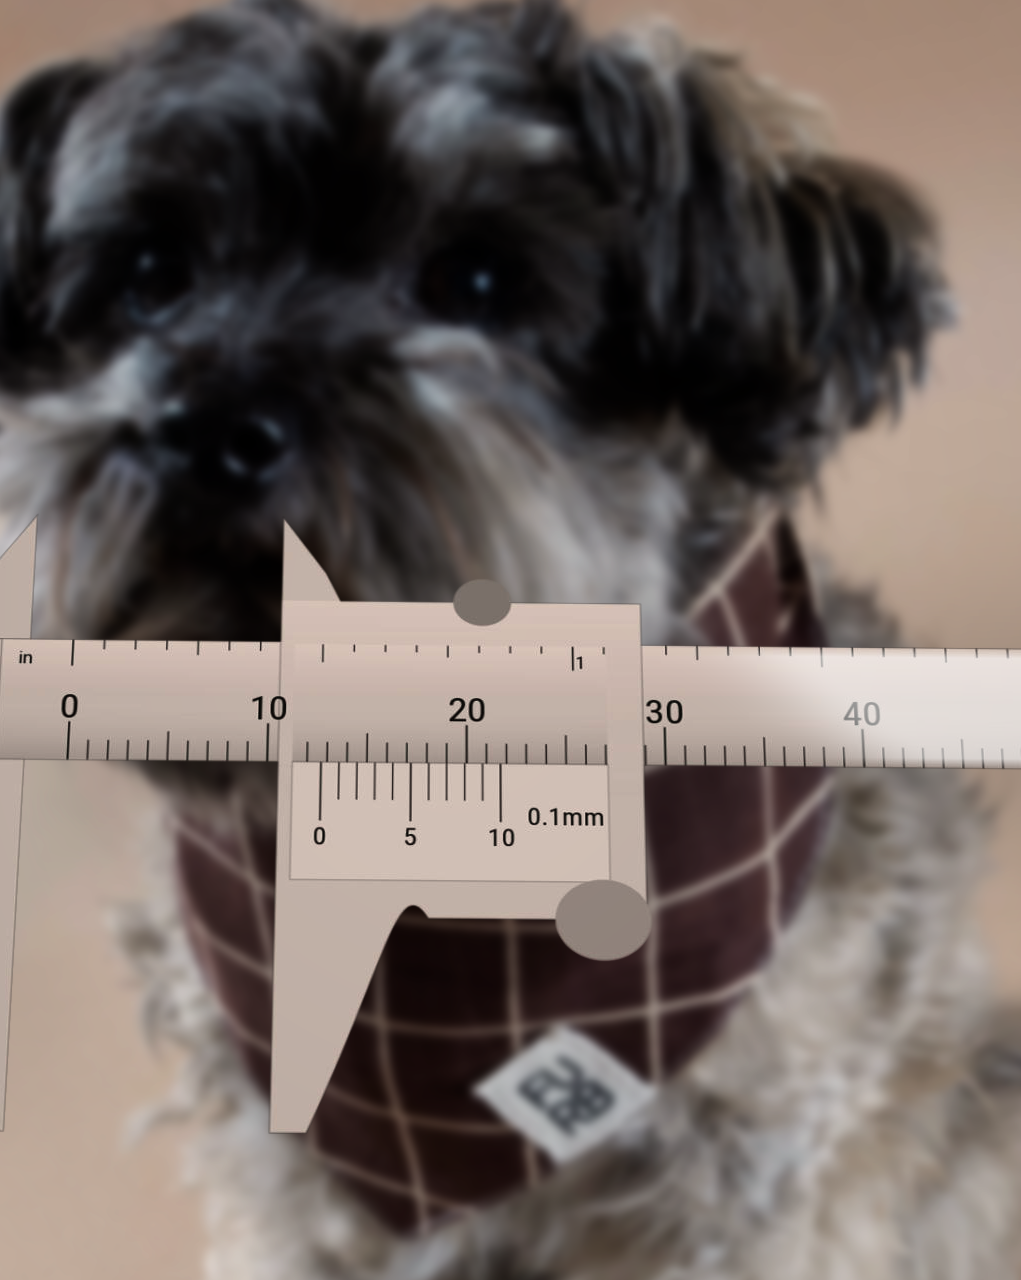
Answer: 12.7 (mm)
